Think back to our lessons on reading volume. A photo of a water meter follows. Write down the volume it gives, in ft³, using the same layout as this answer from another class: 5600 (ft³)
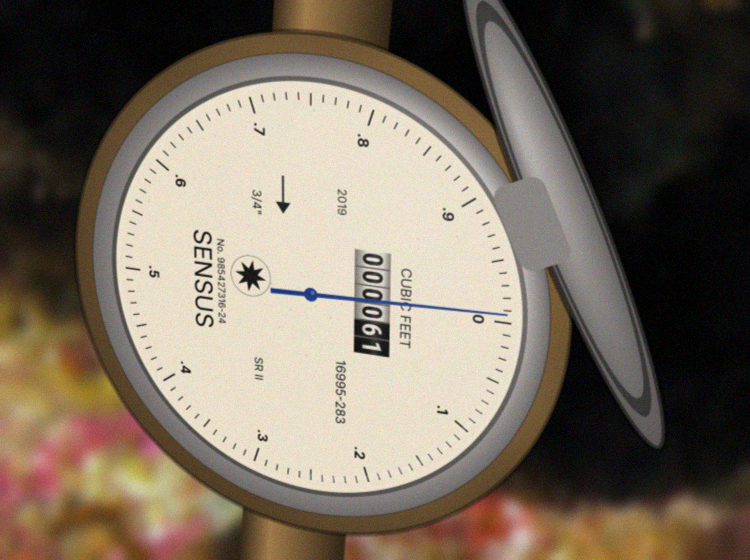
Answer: 60.99 (ft³)
